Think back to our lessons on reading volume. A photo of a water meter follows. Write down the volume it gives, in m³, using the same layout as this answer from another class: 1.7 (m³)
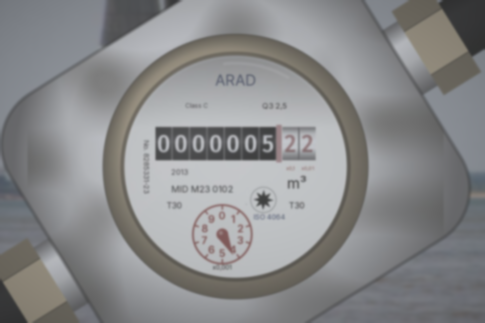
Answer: 5.224 (m³)
